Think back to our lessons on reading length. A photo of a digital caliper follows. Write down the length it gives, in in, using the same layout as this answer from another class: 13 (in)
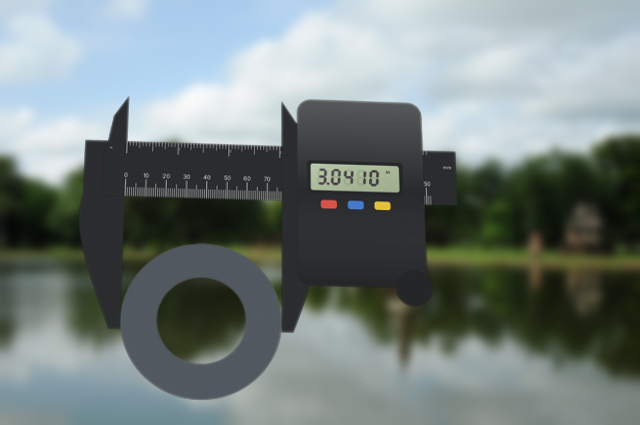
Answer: 3.0410 (in)
